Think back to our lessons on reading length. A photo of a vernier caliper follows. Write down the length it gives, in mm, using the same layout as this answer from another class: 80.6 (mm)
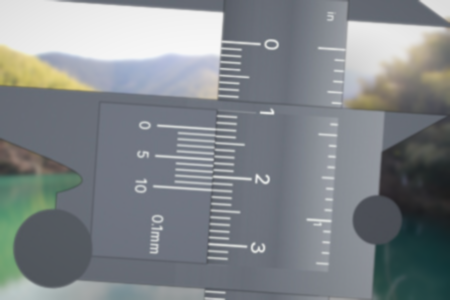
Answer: 13.0 (mm)
